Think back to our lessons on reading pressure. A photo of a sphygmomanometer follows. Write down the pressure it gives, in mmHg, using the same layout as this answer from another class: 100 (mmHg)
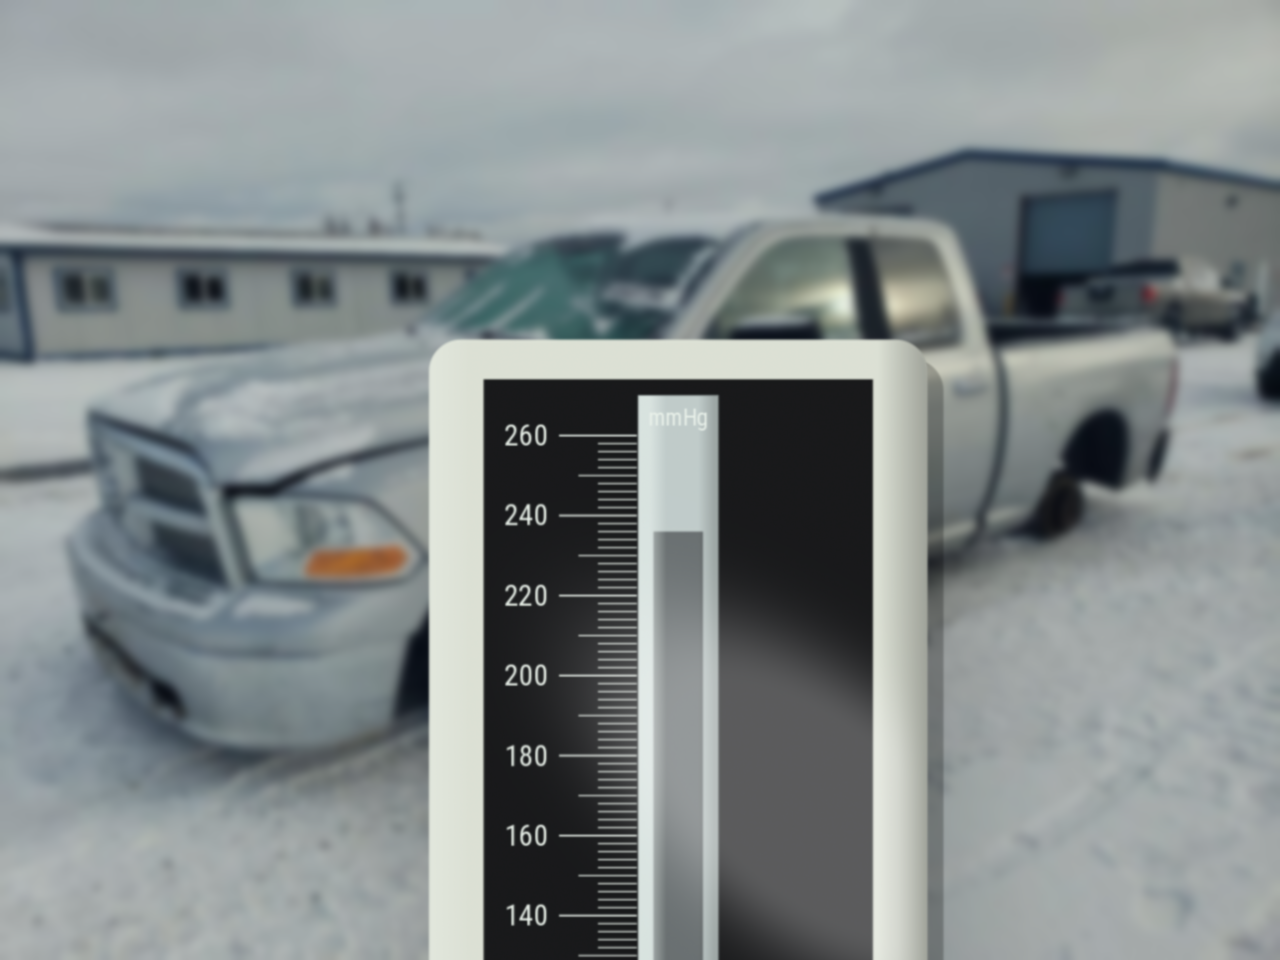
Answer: 236 (mmHg)
